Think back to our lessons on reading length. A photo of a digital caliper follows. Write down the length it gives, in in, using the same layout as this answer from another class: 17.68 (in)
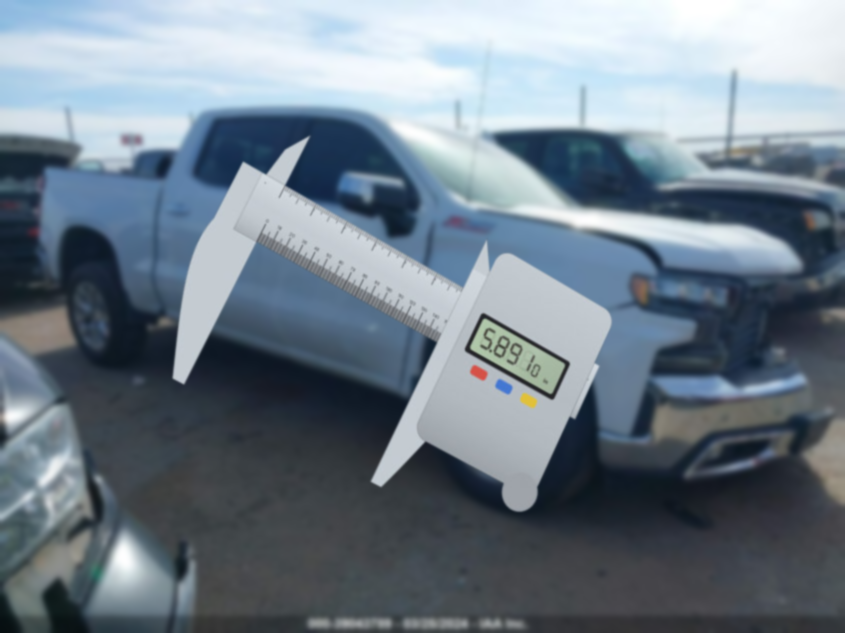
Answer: 5.8910 (in)
